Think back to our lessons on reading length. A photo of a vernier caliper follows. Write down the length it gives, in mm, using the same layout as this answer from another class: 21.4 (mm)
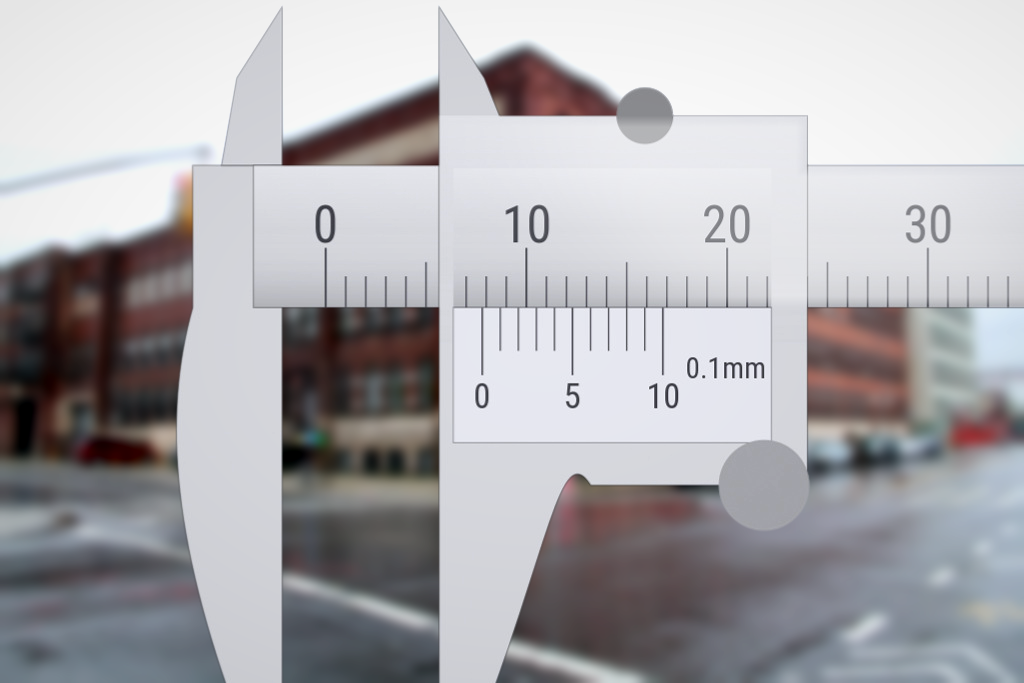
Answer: 7.8 (mm)
